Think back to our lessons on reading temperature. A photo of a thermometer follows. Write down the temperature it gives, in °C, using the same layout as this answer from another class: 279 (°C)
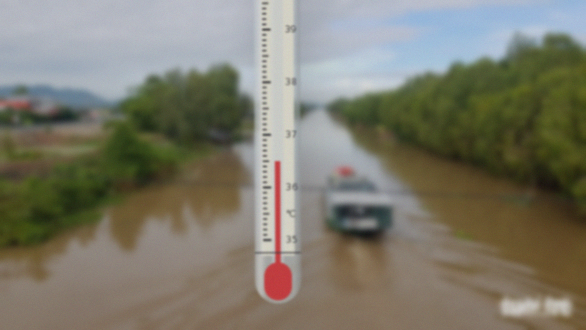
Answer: 36.5 (°C)
